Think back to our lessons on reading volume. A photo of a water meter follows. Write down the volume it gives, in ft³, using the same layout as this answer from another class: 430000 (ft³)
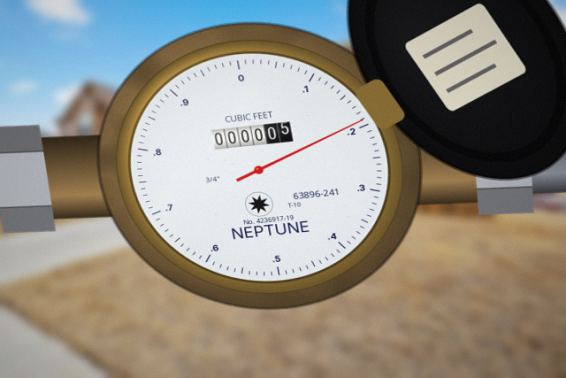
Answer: 5.19 (ft³)
